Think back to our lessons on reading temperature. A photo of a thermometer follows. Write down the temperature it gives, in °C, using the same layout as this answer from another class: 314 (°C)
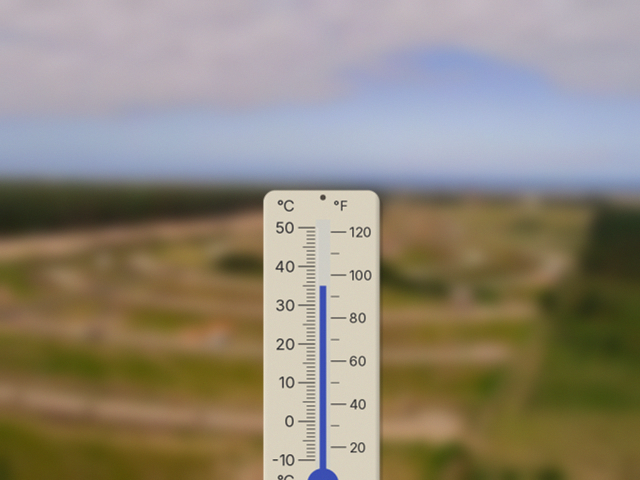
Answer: 35 (°C)
